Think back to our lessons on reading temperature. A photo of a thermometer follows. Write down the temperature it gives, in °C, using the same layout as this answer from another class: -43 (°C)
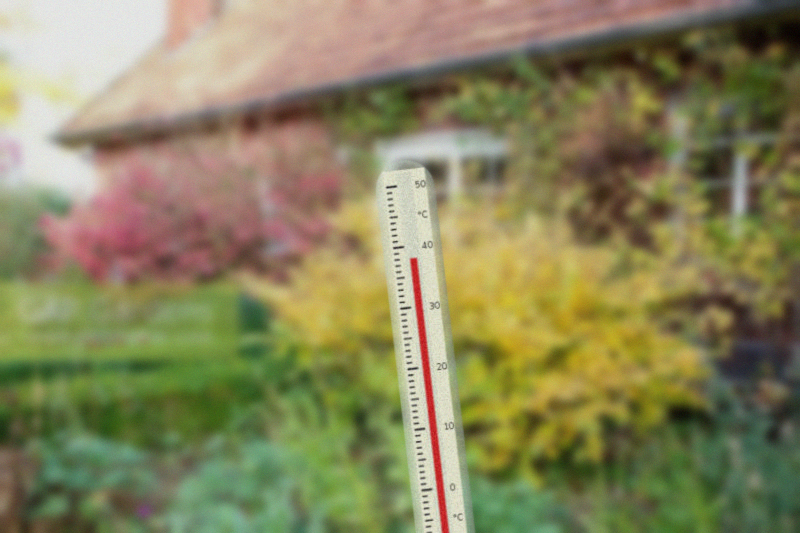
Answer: 38 (°C)
